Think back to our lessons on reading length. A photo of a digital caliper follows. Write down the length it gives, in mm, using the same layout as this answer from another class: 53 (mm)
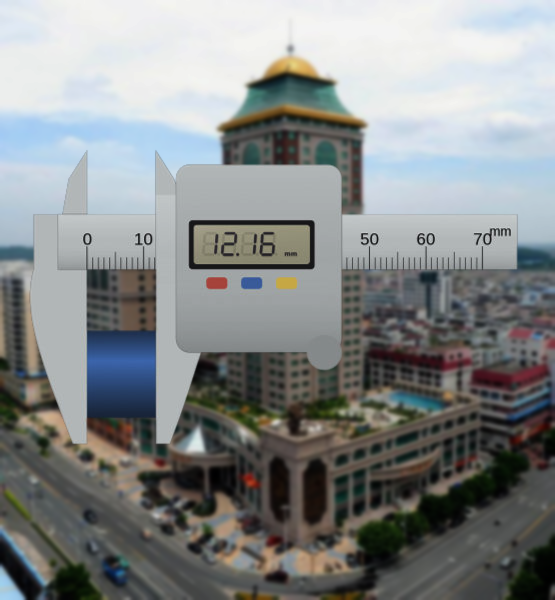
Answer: 12.16 (mm)
